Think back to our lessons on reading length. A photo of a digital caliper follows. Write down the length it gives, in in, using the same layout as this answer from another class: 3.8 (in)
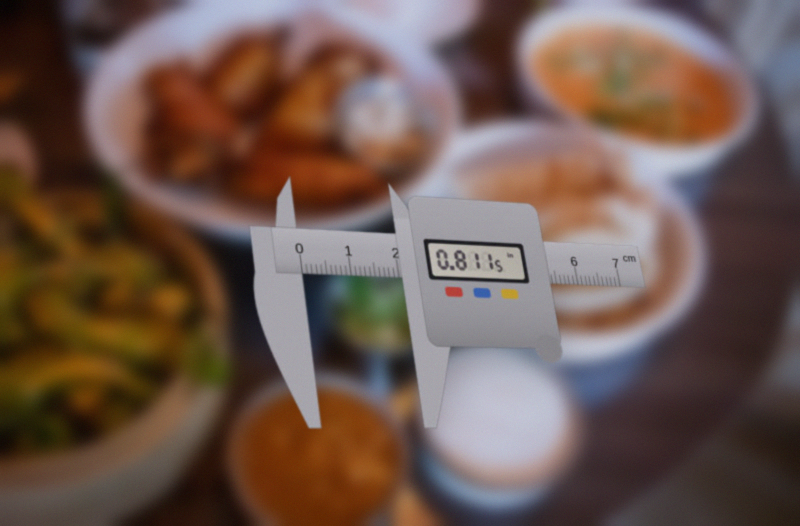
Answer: 0.8115 (in)
